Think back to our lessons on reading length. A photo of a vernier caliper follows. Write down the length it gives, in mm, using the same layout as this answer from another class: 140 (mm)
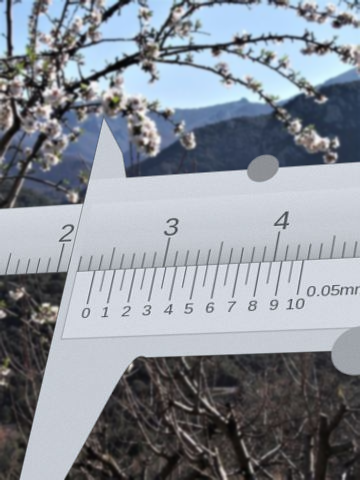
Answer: 23.6 (mm)
